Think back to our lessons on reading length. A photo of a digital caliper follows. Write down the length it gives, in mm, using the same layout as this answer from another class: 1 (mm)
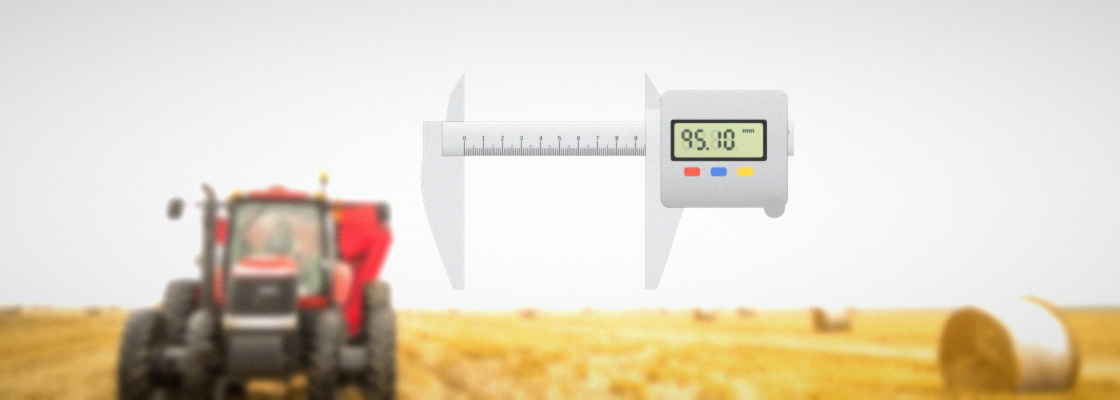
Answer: 95.10 (mm)
